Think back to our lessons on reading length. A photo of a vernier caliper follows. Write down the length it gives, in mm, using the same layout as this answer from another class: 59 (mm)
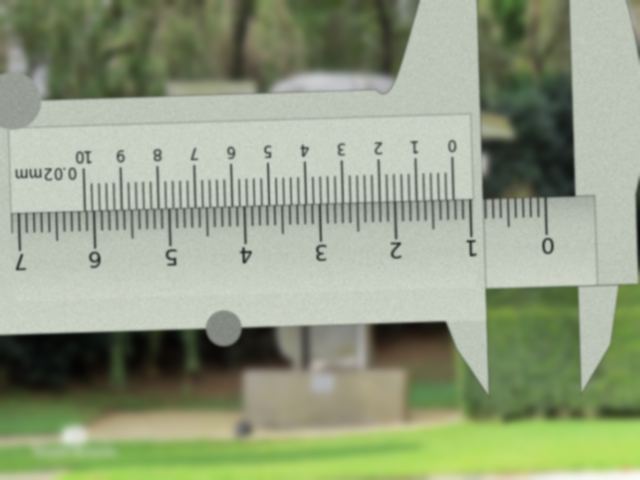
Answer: 12.2 (mm)
